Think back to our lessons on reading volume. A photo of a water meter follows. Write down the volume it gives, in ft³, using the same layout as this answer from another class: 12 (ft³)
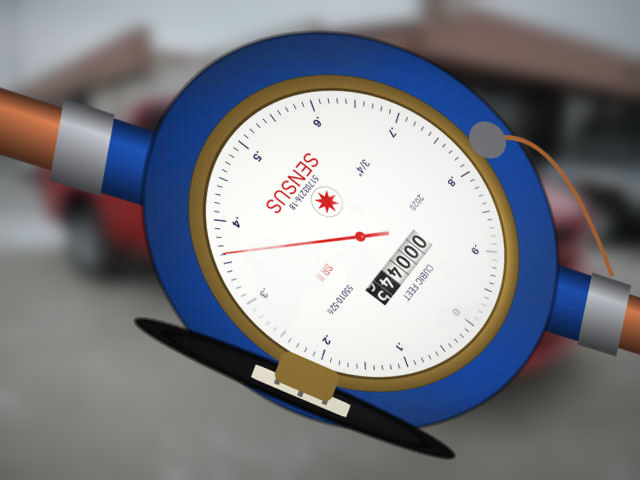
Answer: 445.36 (ft³)
